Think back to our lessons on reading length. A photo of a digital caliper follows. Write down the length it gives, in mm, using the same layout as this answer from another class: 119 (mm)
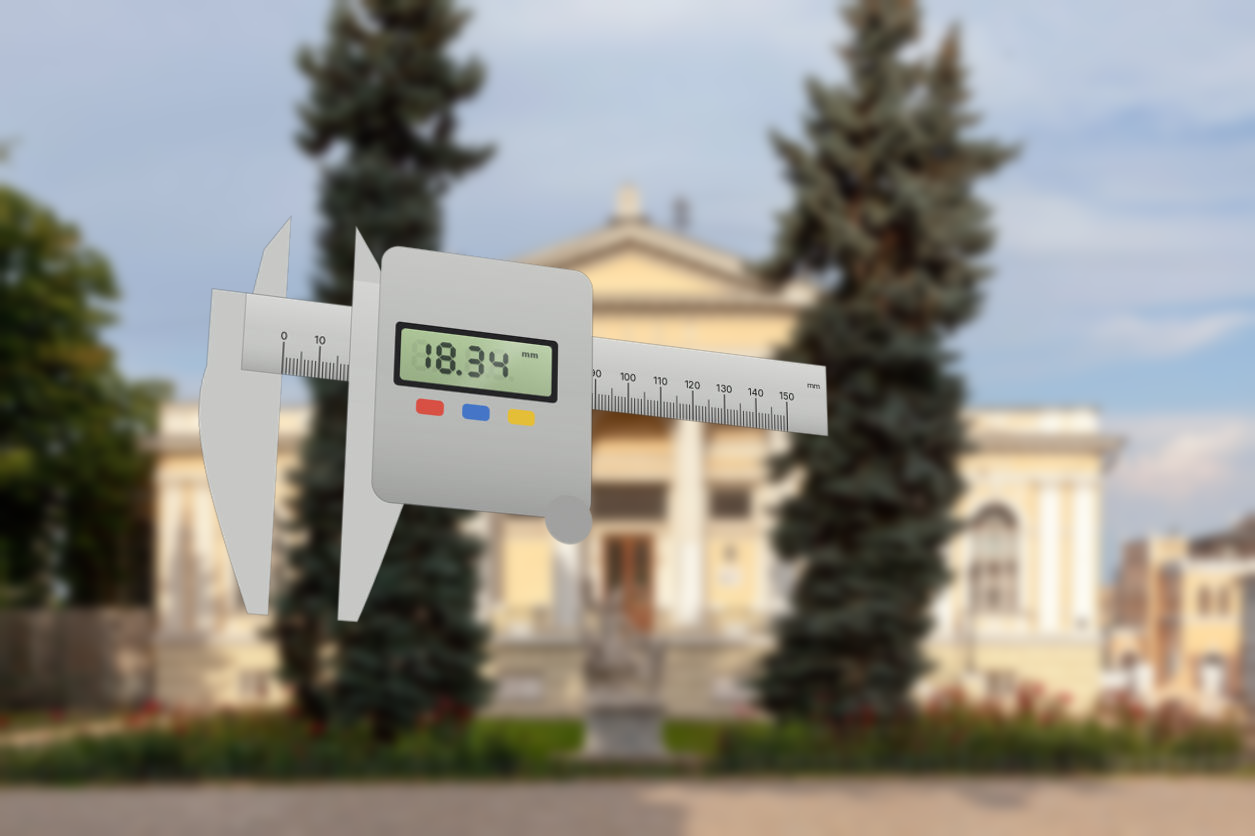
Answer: 18.34 (mm)
